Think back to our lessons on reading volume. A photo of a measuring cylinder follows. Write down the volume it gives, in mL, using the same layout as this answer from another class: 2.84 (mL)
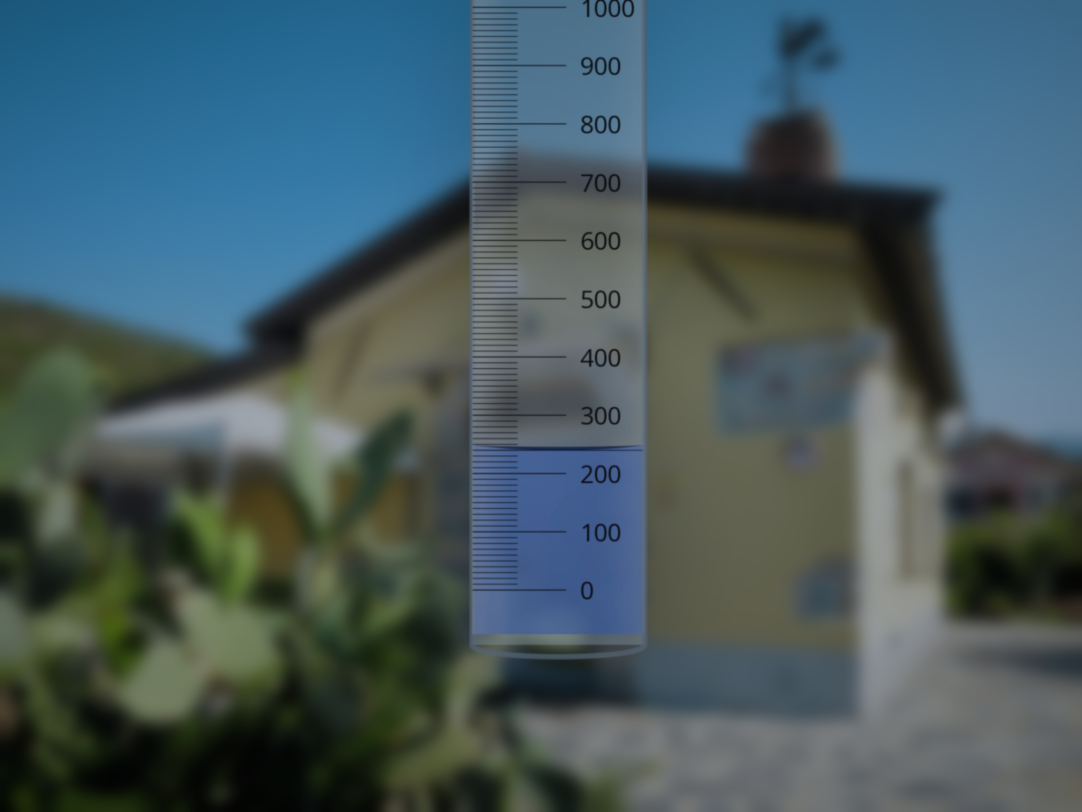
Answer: 240 (mL)
